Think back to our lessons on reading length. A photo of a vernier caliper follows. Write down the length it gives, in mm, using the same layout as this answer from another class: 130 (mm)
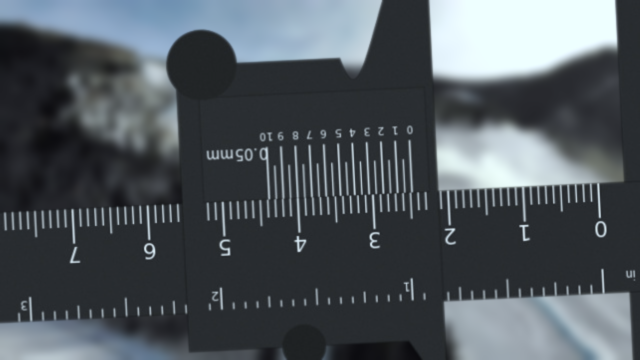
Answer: 24.8 (mm)
